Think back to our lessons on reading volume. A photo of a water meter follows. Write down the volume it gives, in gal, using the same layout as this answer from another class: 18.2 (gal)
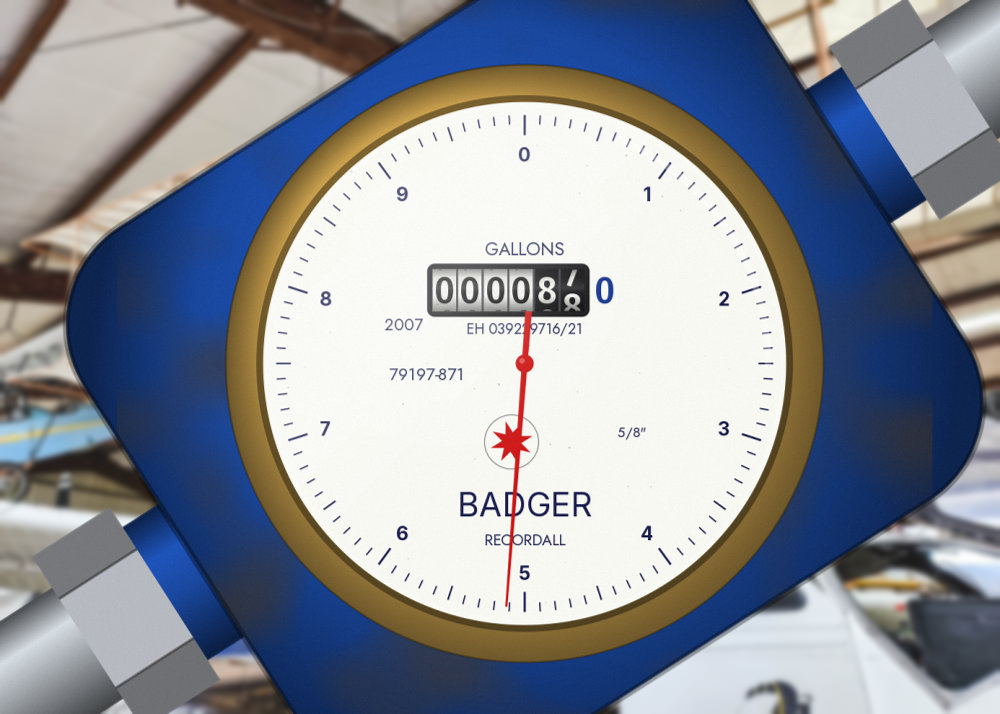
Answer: 875.1 (gal)
